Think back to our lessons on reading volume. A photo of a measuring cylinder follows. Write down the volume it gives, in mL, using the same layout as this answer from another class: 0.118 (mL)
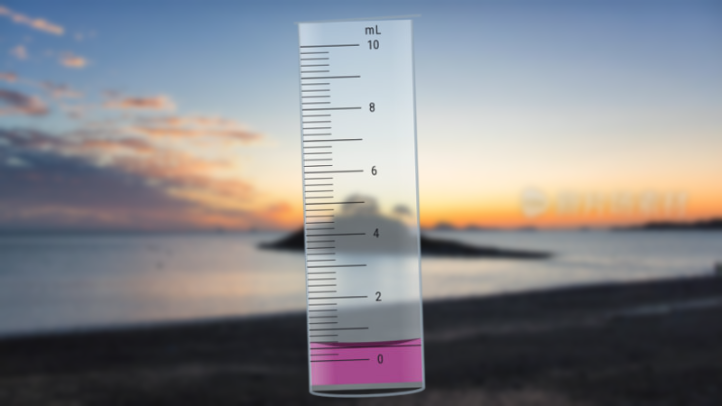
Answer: 0.4 (mL)
